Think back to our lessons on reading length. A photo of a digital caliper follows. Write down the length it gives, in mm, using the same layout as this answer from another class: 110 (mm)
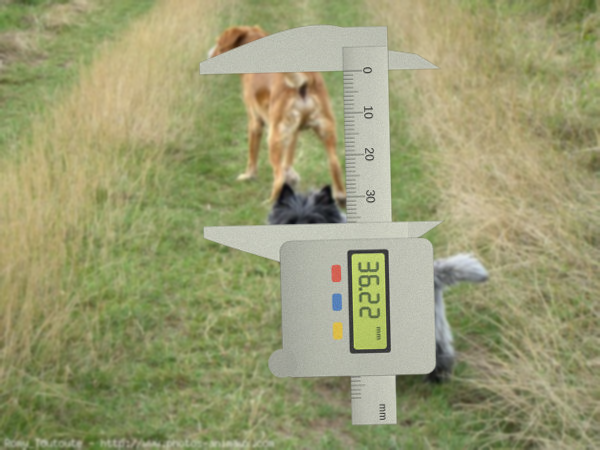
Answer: 36.22 (mm)
